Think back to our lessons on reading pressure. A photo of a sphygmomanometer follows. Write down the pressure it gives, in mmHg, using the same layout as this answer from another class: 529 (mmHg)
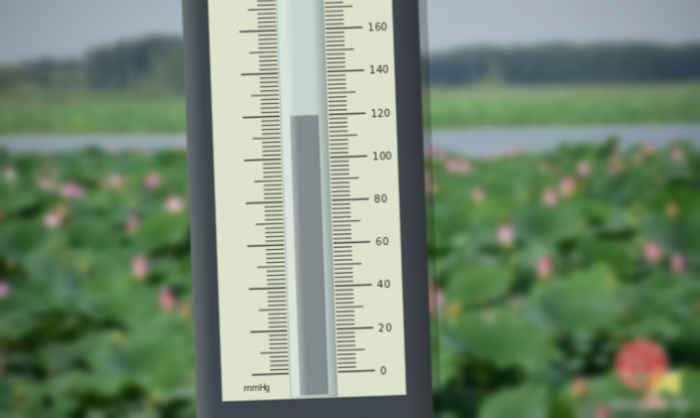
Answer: 120 (mmHg)
